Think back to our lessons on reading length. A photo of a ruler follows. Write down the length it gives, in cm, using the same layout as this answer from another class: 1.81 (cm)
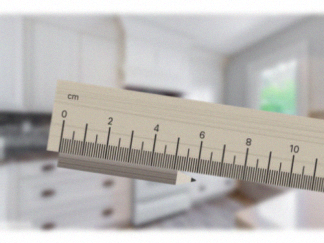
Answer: 6 (cm)
